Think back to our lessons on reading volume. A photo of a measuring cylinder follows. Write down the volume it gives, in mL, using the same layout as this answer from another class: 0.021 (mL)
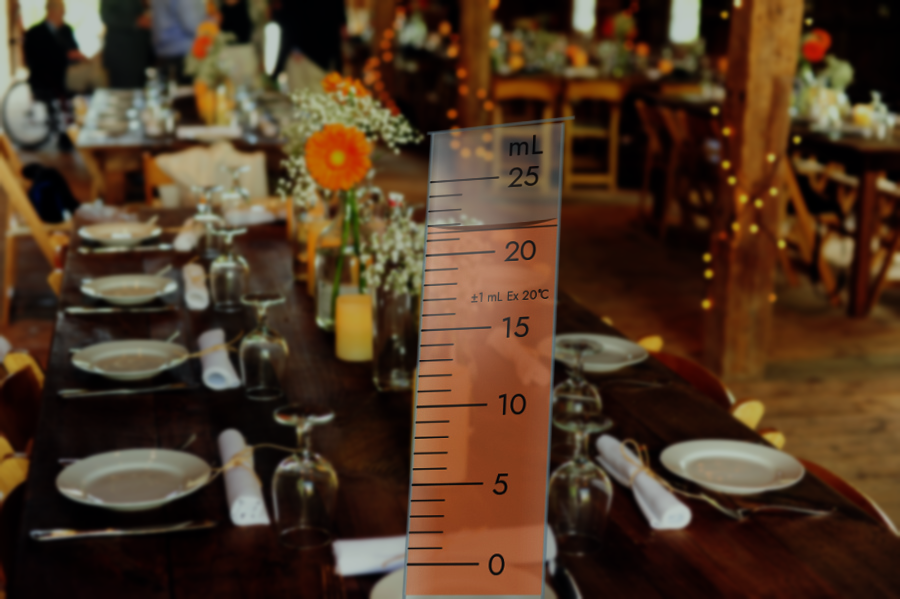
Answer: 21.5 (mL)
